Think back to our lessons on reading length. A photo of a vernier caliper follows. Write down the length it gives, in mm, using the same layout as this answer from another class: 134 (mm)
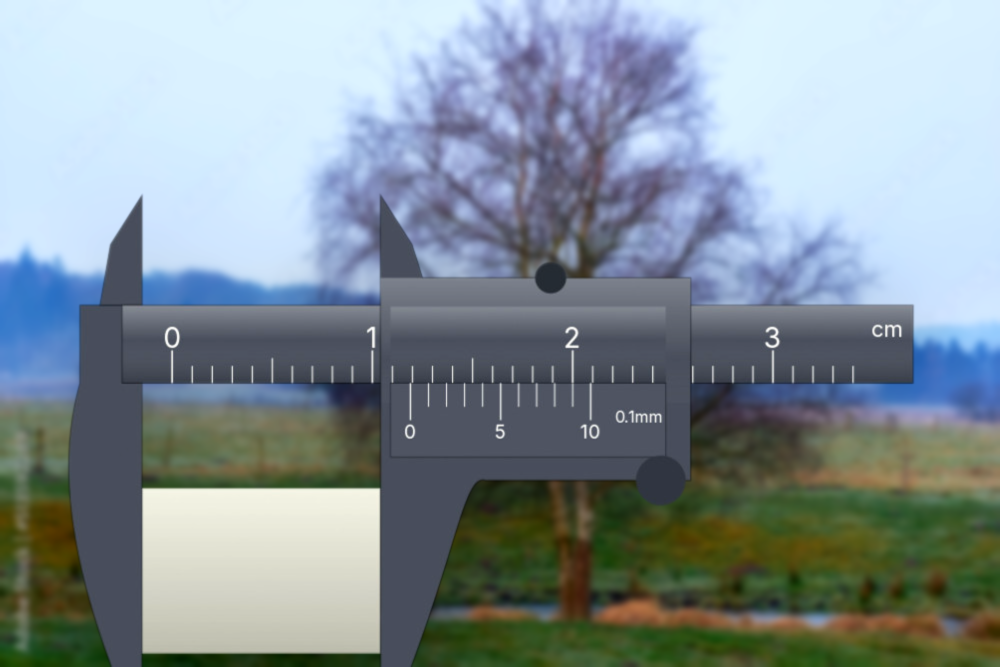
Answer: 11.9 (mm)
